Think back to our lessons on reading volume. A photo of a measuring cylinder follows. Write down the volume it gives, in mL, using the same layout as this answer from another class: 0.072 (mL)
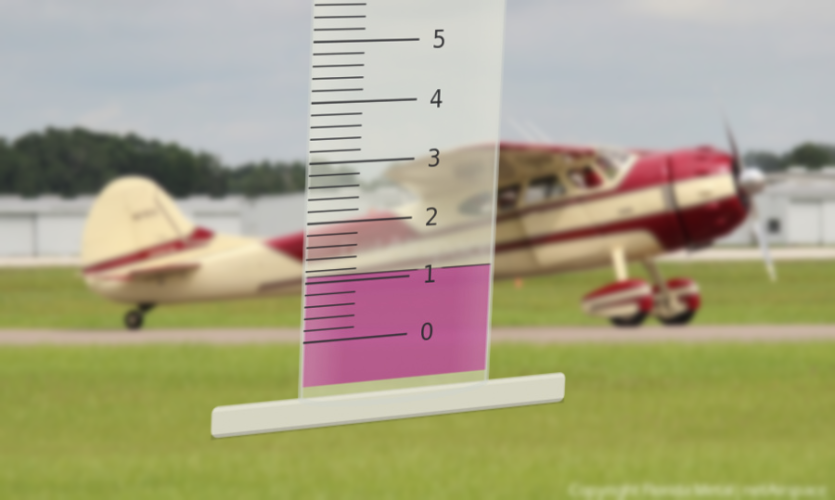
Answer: 1.1 (mL)
